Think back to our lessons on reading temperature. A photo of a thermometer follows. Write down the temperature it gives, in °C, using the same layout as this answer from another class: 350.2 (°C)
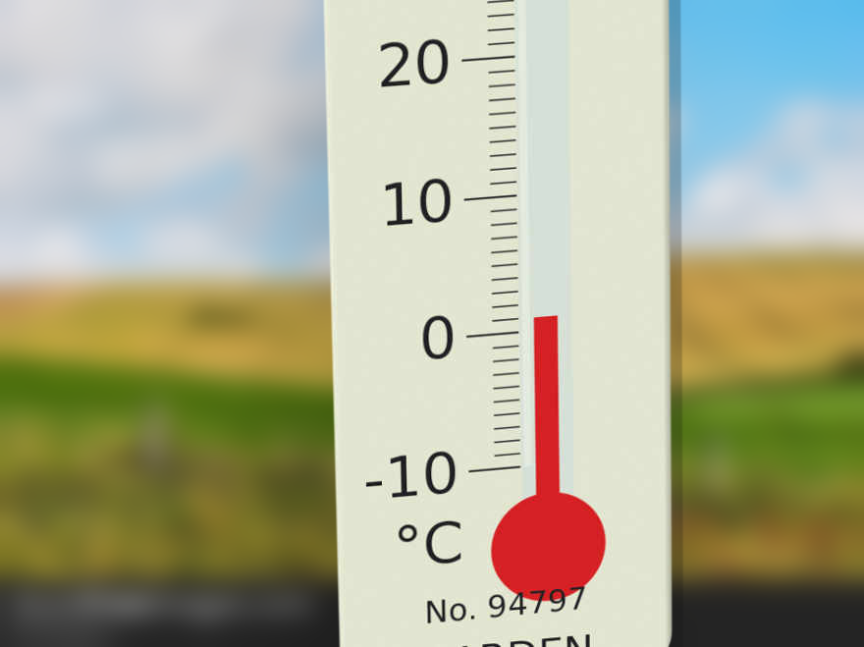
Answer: 1 (°C)
